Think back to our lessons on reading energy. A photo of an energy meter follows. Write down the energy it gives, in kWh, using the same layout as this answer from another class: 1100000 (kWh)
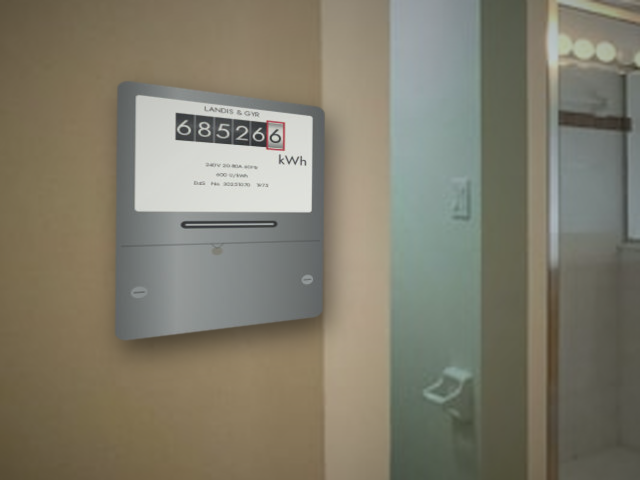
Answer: 68526.6 (kWh)
